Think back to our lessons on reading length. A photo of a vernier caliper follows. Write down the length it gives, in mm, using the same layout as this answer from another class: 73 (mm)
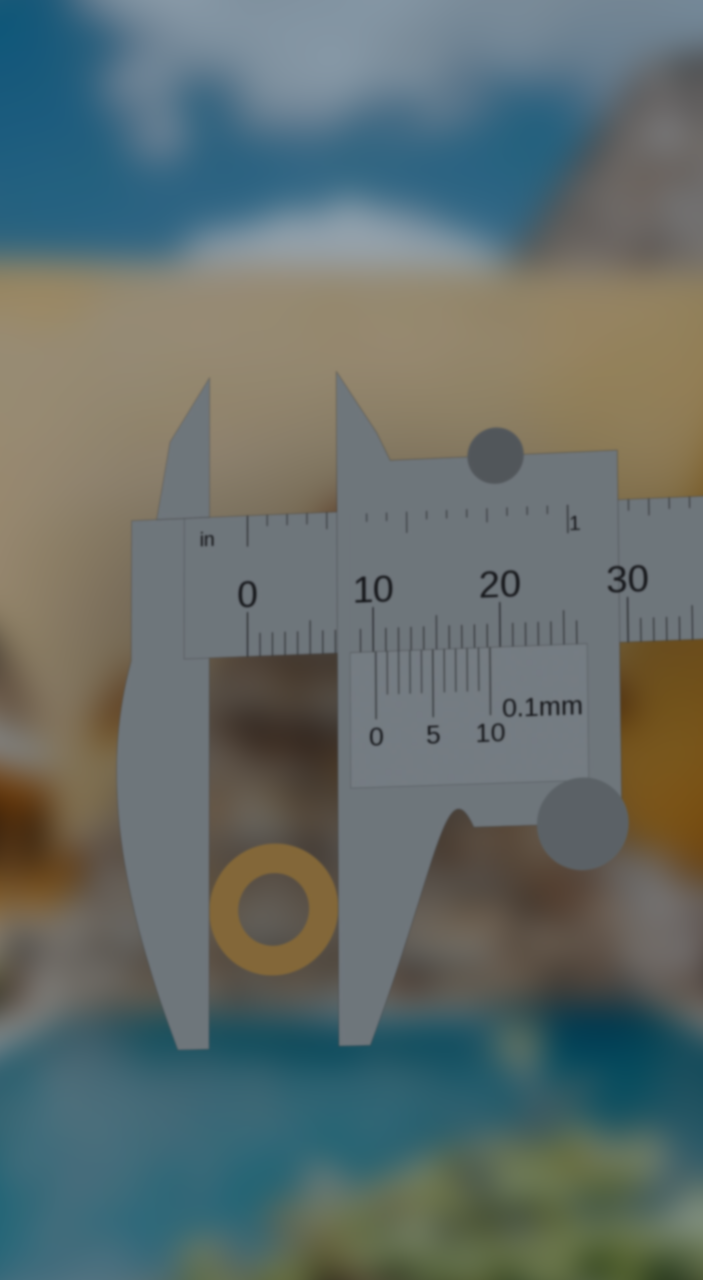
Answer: 10.2 (mm)
